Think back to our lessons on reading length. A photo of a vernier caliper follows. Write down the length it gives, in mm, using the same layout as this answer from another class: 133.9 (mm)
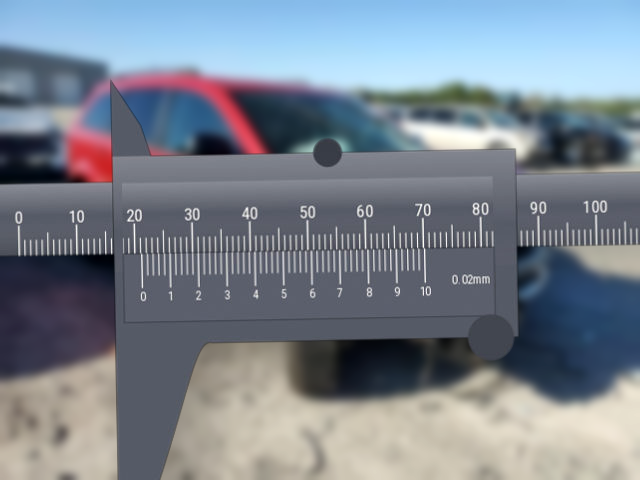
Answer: 21.2 (mm)
